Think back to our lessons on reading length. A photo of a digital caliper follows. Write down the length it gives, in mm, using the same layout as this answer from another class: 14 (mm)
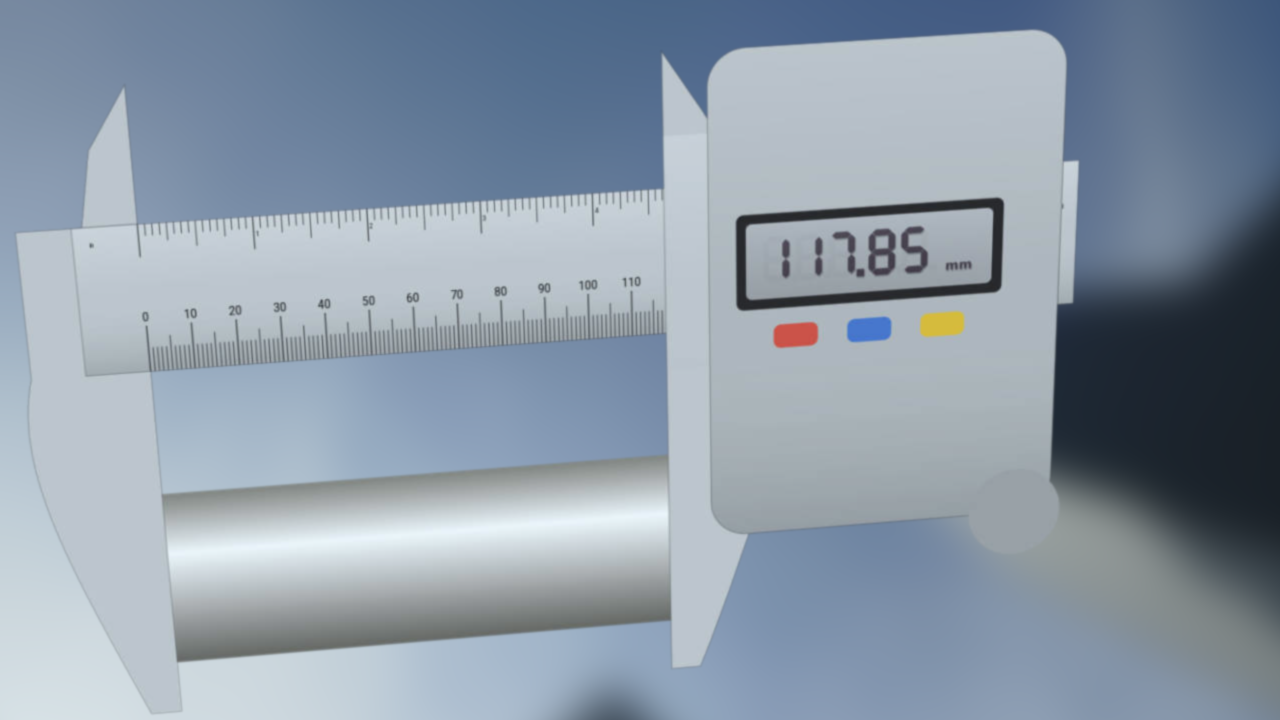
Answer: 117.85 (mm)
